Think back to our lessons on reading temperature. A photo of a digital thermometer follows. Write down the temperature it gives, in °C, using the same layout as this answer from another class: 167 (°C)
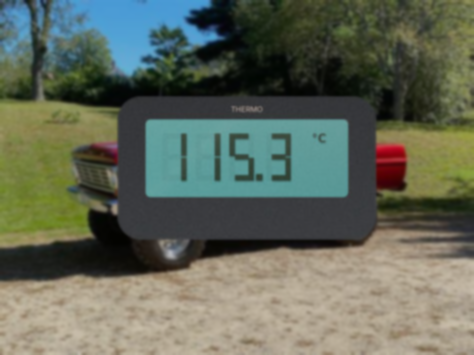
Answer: 115.3 (°C)
